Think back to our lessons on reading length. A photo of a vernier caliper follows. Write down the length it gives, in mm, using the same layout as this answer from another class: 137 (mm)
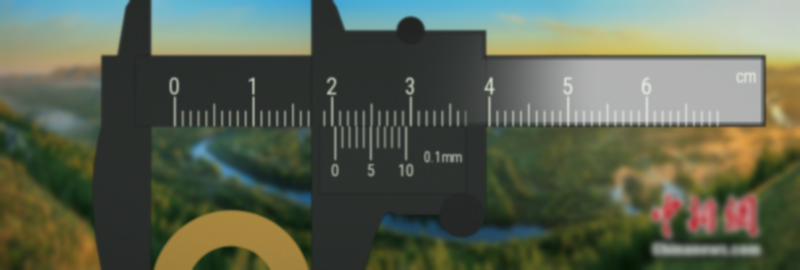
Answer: 20.4 (mm)
